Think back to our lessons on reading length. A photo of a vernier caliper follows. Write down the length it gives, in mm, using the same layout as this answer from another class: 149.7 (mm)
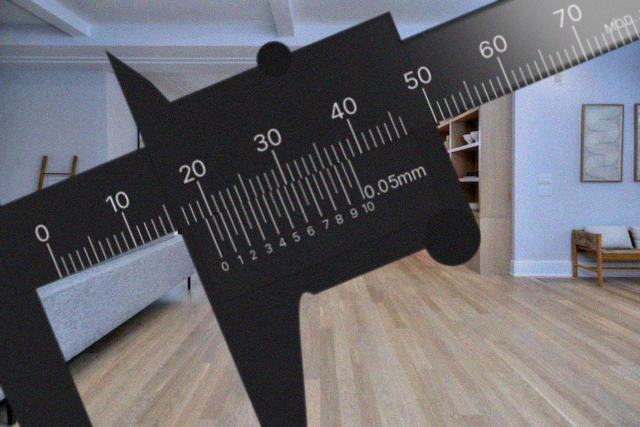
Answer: 19.2 (mm)
